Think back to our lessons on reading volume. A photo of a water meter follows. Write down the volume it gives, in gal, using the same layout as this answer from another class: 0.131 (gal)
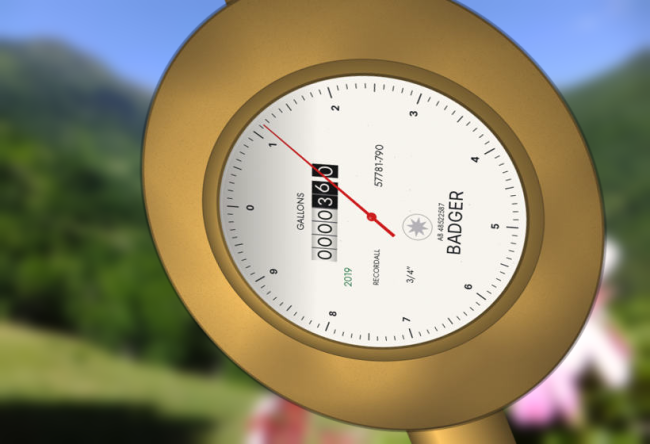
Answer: 361.1 (gal)
